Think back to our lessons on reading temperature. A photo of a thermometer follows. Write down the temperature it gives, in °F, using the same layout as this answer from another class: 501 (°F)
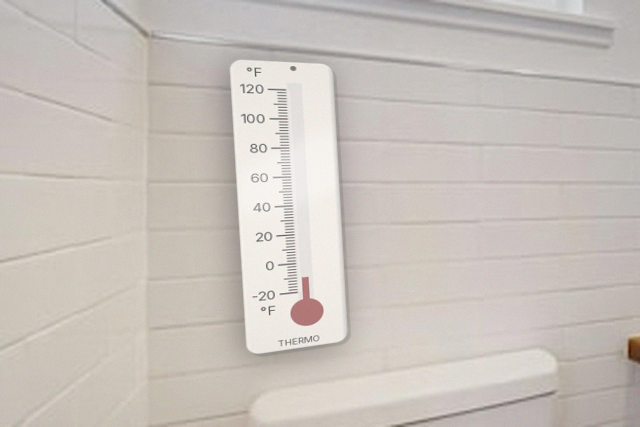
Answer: -10 (°F)
